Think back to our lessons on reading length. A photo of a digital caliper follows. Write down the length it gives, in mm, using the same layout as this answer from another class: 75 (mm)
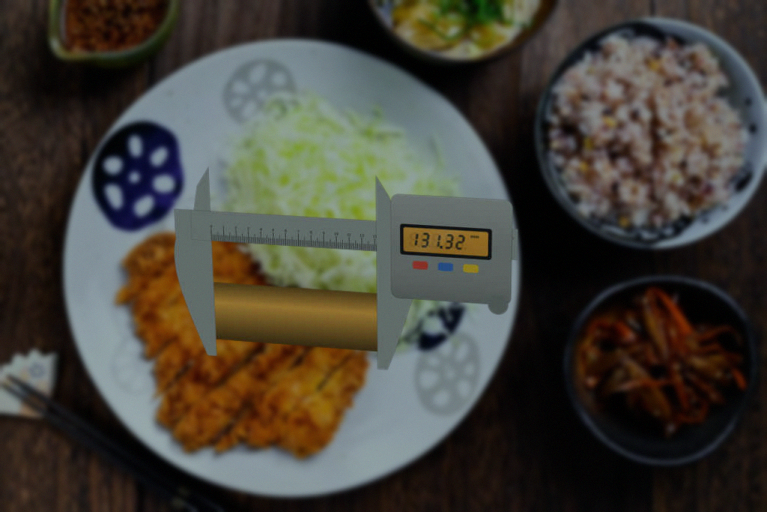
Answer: 131.32 (mm)
